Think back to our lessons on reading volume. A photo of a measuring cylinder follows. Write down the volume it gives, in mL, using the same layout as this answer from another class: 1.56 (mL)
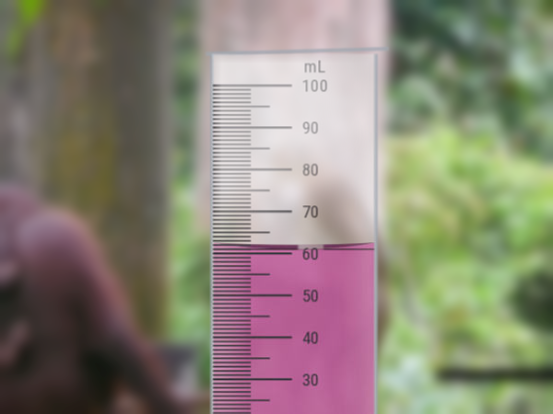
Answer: 61 (mL)
